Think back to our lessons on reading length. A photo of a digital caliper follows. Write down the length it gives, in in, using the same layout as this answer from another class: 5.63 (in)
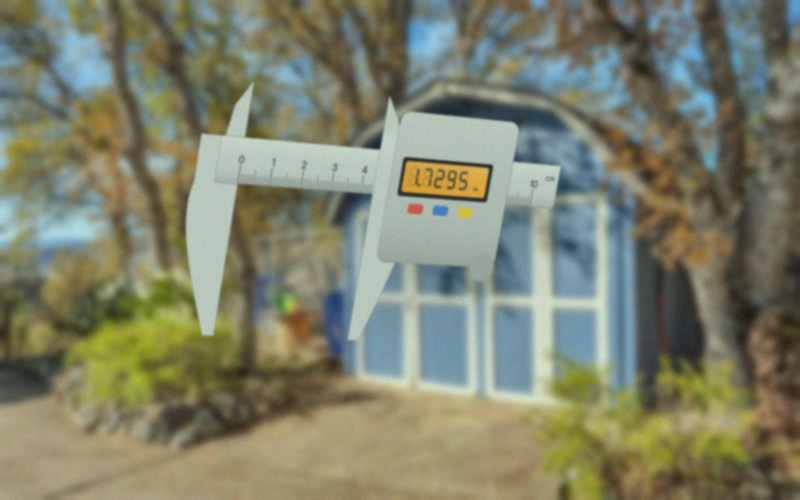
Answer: 1.7295 (in)
